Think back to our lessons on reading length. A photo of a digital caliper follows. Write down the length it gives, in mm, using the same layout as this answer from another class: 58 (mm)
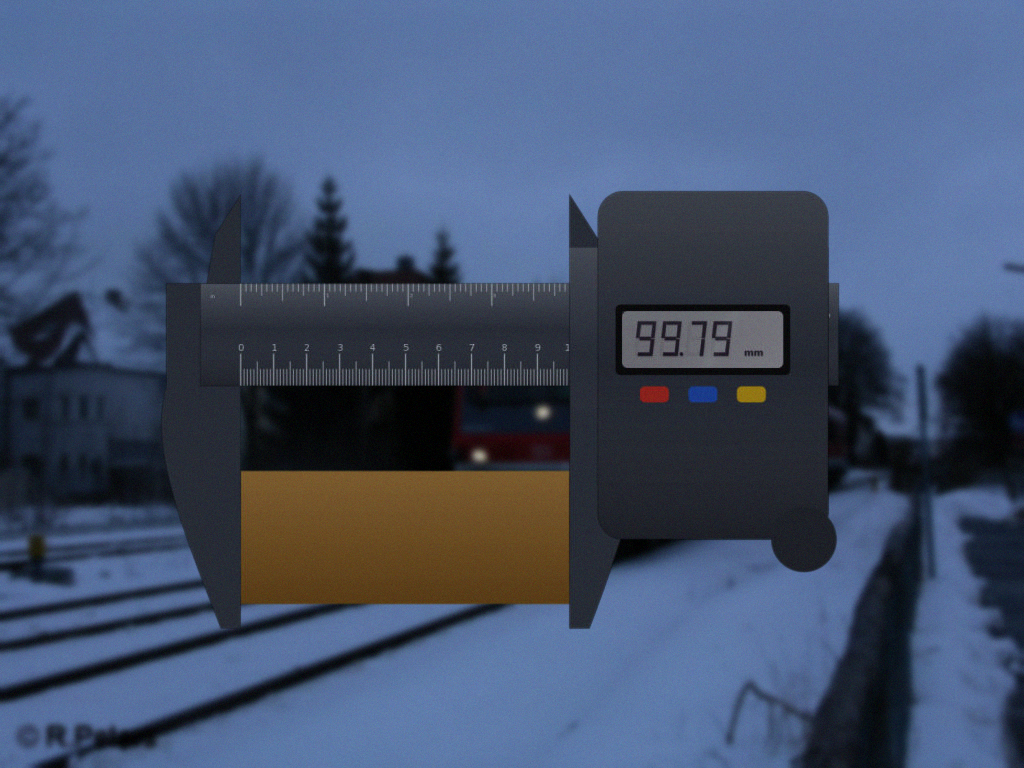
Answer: 99.79 (mm)
